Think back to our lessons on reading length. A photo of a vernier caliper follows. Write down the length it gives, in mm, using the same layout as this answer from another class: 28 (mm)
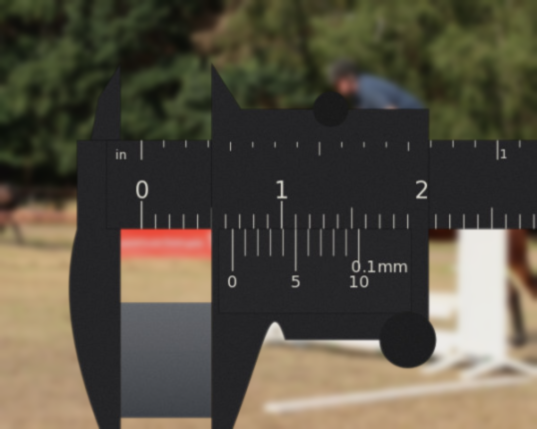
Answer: 6.5 (mm)
